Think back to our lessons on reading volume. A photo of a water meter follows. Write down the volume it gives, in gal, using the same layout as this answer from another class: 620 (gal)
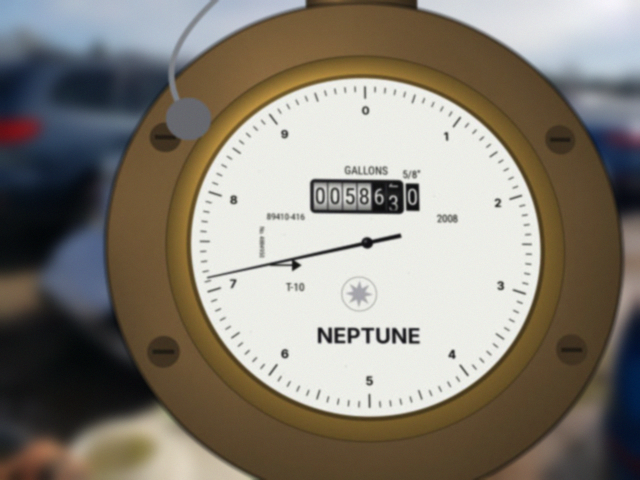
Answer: 58627.1 (gal)
